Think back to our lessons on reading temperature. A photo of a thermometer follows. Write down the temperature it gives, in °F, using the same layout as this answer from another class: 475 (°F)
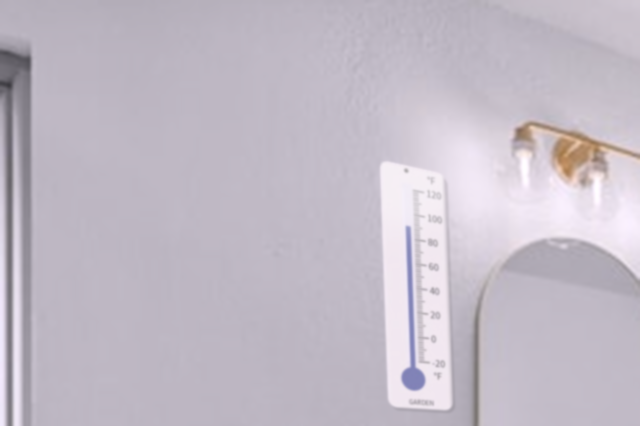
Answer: 90 (°F)
